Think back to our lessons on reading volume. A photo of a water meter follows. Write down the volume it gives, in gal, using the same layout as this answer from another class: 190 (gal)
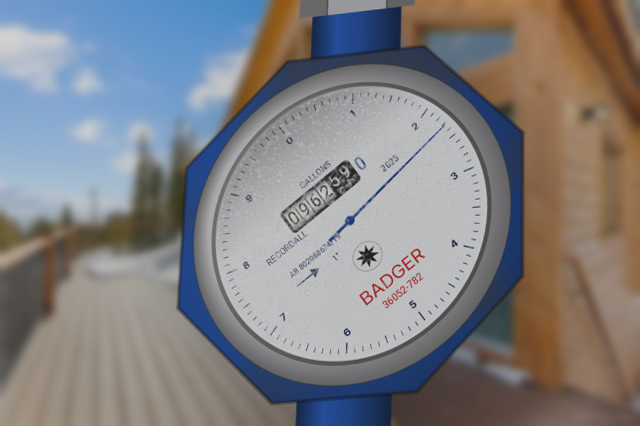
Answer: 962592.3 (gal)
